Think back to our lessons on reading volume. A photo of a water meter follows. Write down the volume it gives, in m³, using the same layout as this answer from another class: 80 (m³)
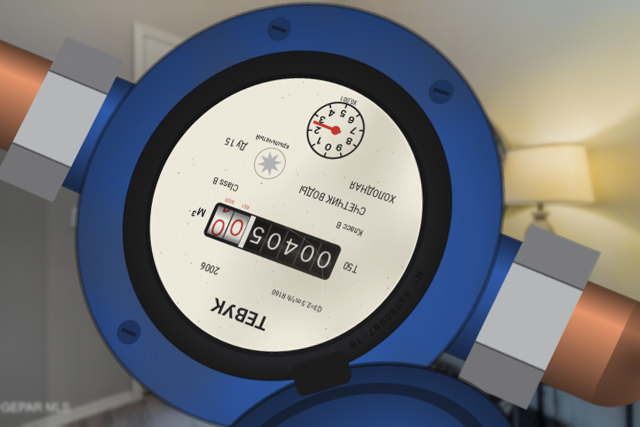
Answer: 405.002 (m³)
